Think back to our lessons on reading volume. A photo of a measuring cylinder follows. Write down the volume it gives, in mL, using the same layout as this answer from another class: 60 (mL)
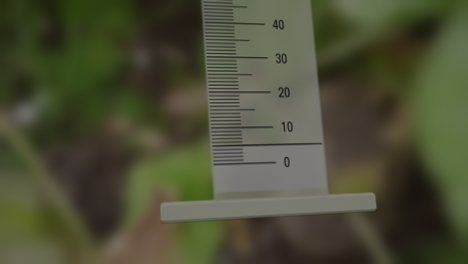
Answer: 5 (mL)
